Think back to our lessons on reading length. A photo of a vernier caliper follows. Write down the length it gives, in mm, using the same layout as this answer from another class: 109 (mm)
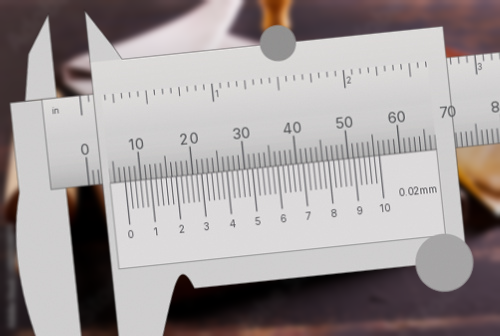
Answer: 7.0 (mm)
